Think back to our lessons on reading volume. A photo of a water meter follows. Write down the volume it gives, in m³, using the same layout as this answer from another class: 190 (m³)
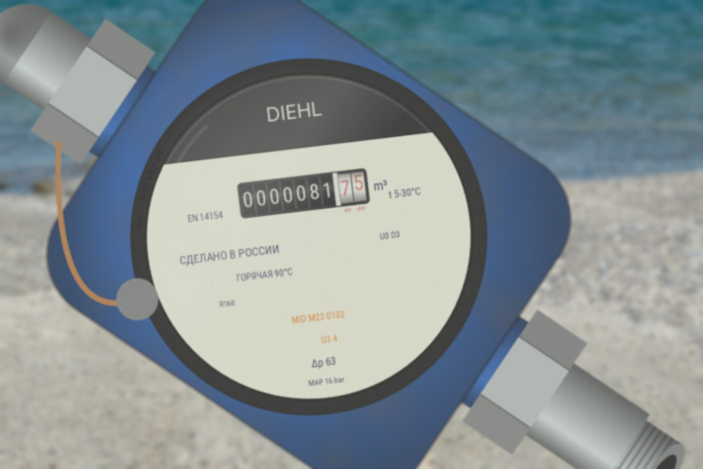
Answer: 81.75 (m³)
